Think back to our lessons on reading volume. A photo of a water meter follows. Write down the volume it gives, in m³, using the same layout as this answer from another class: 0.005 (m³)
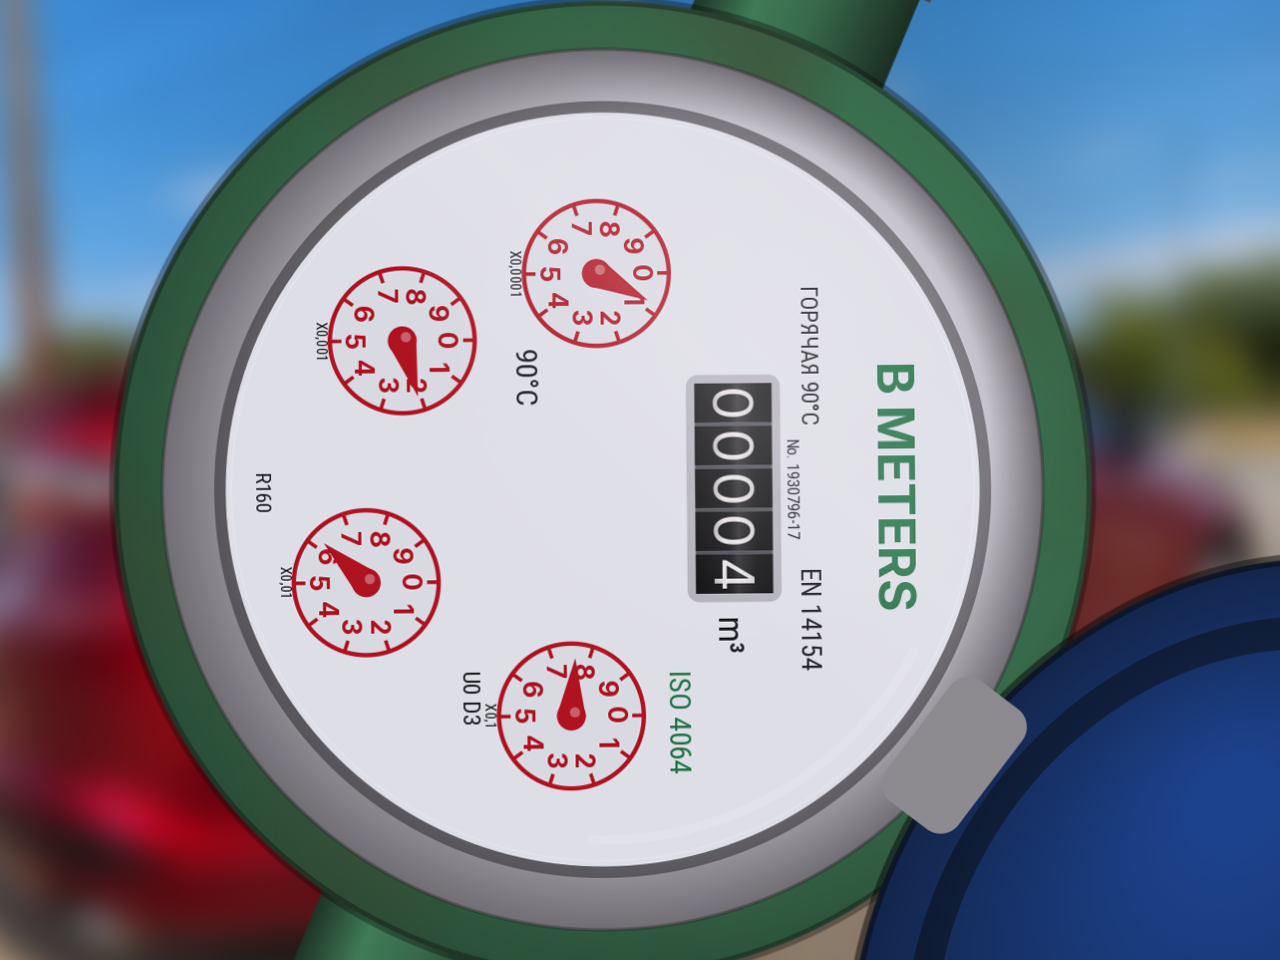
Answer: 4.7620 (m³)
